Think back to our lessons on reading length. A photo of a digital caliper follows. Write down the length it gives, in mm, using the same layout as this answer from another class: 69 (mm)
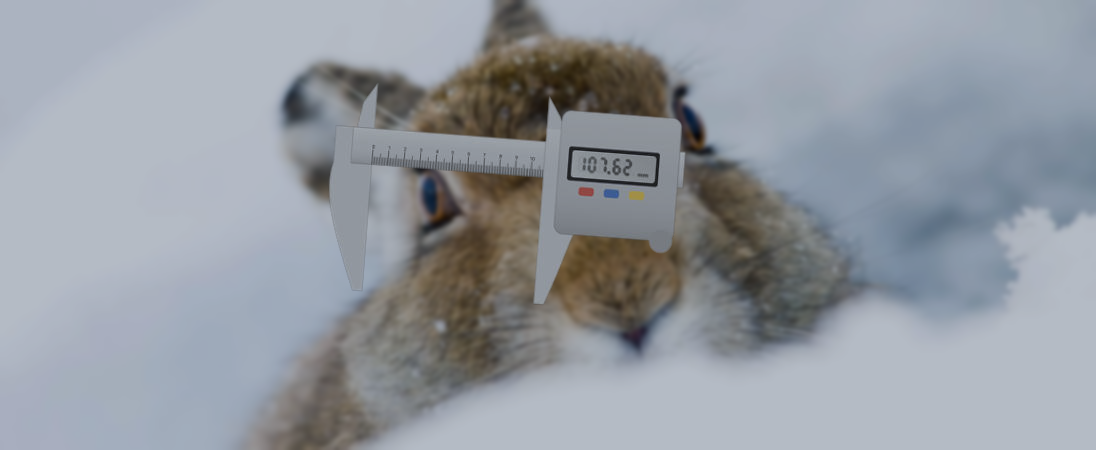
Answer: 107.62 (mm)
